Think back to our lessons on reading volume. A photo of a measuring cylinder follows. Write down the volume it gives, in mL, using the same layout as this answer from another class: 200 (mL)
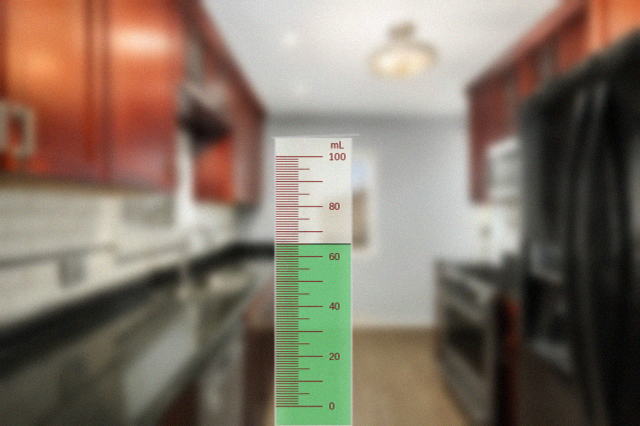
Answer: 65 (mL)
